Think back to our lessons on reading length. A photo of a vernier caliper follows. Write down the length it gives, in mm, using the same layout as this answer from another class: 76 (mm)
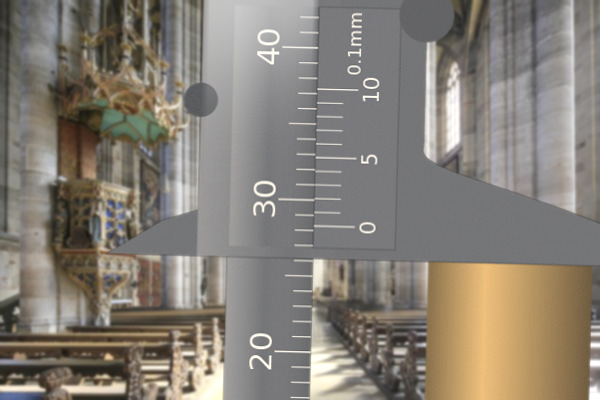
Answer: 28.3 (mm)
